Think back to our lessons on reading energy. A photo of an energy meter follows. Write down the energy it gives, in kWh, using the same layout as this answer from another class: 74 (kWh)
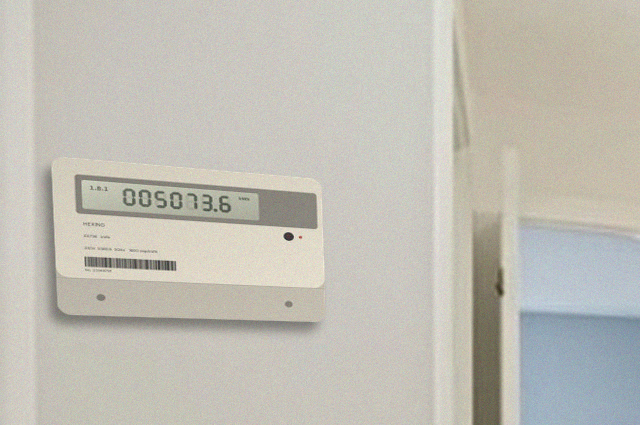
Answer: 5073.6 (kWh)
